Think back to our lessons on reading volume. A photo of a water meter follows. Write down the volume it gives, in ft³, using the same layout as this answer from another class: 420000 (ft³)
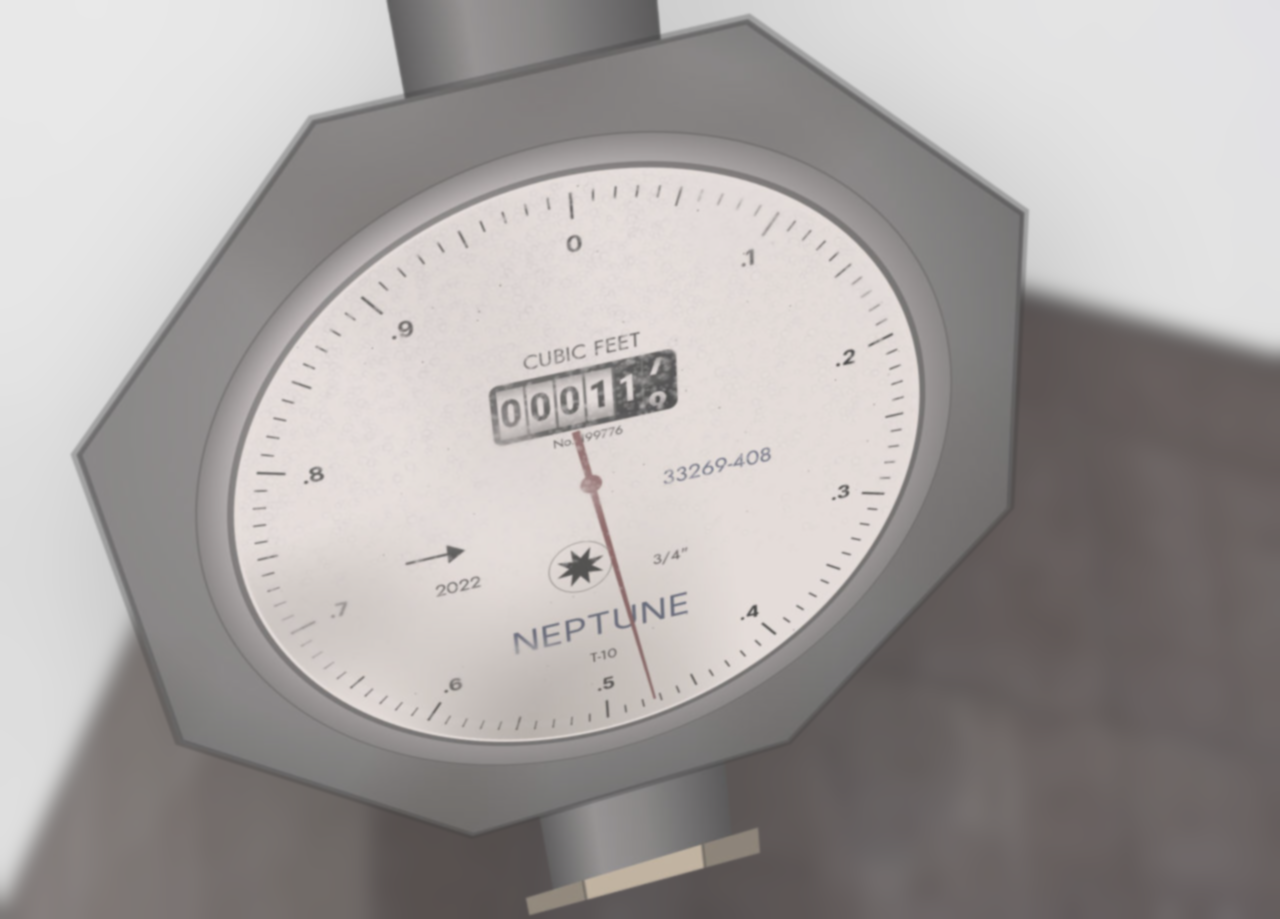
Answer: 117.47 (ft³)
